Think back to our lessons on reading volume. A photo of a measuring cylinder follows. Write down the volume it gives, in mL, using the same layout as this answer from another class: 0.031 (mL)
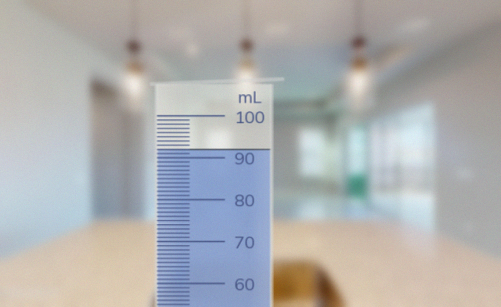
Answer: 92 (mL)
